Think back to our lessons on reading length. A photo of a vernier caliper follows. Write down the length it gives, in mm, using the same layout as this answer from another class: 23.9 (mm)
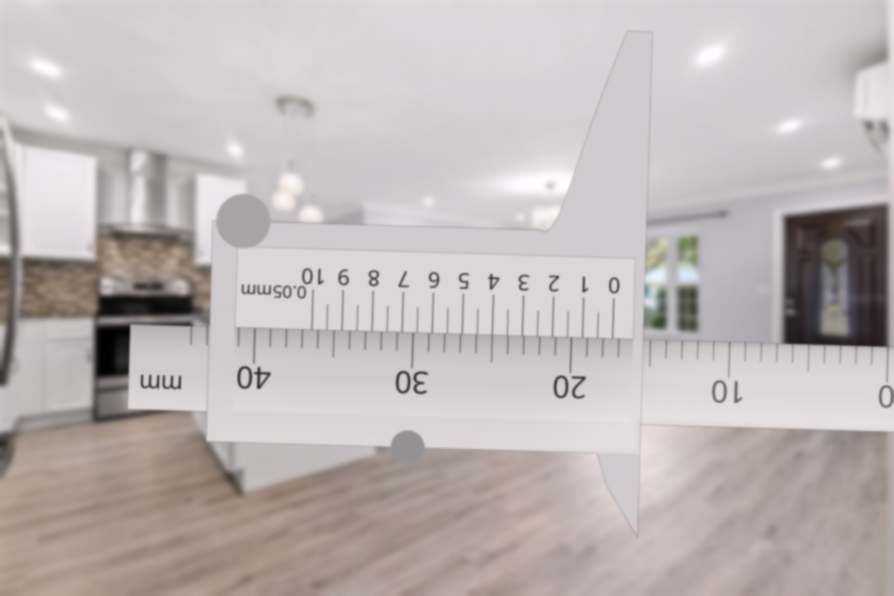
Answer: 17.4 (mm)
